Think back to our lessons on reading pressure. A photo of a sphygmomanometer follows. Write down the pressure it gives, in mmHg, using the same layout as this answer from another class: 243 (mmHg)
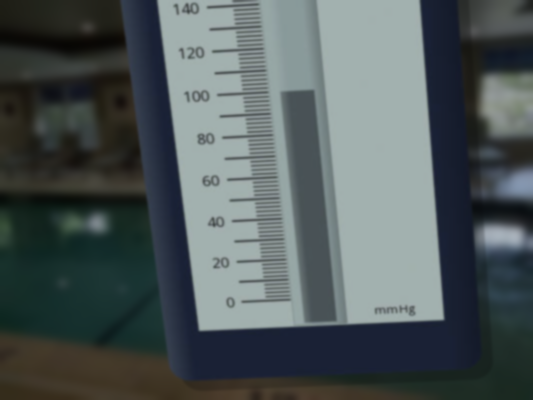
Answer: 100 (mmHg)
